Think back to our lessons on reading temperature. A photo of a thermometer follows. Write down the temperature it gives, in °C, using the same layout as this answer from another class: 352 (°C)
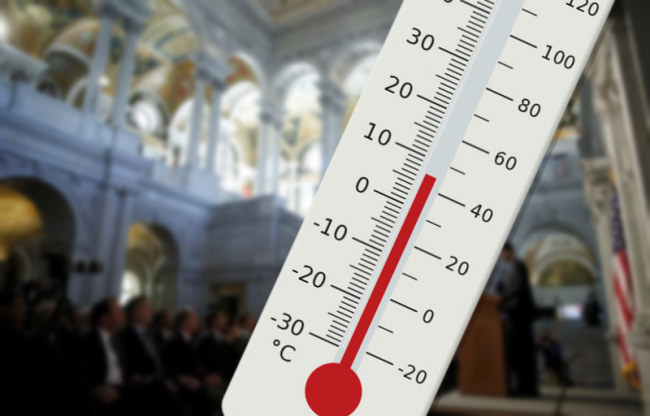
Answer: 7 (°C)
